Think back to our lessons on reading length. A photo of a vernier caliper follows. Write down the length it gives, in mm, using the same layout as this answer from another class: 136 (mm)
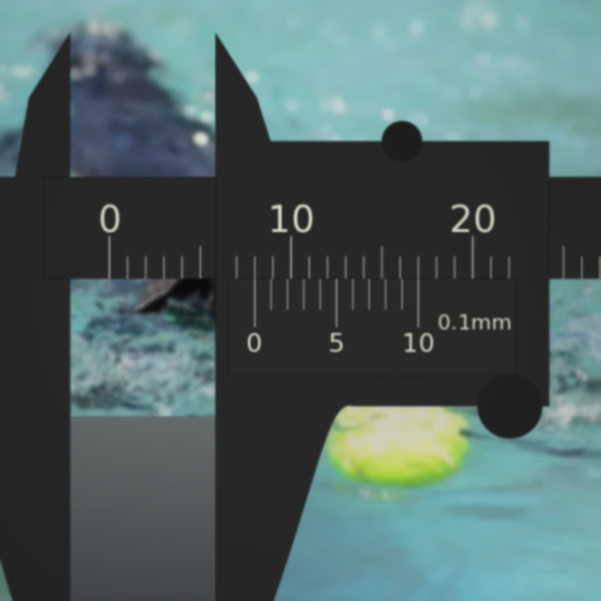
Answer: 8.0 (mm)
